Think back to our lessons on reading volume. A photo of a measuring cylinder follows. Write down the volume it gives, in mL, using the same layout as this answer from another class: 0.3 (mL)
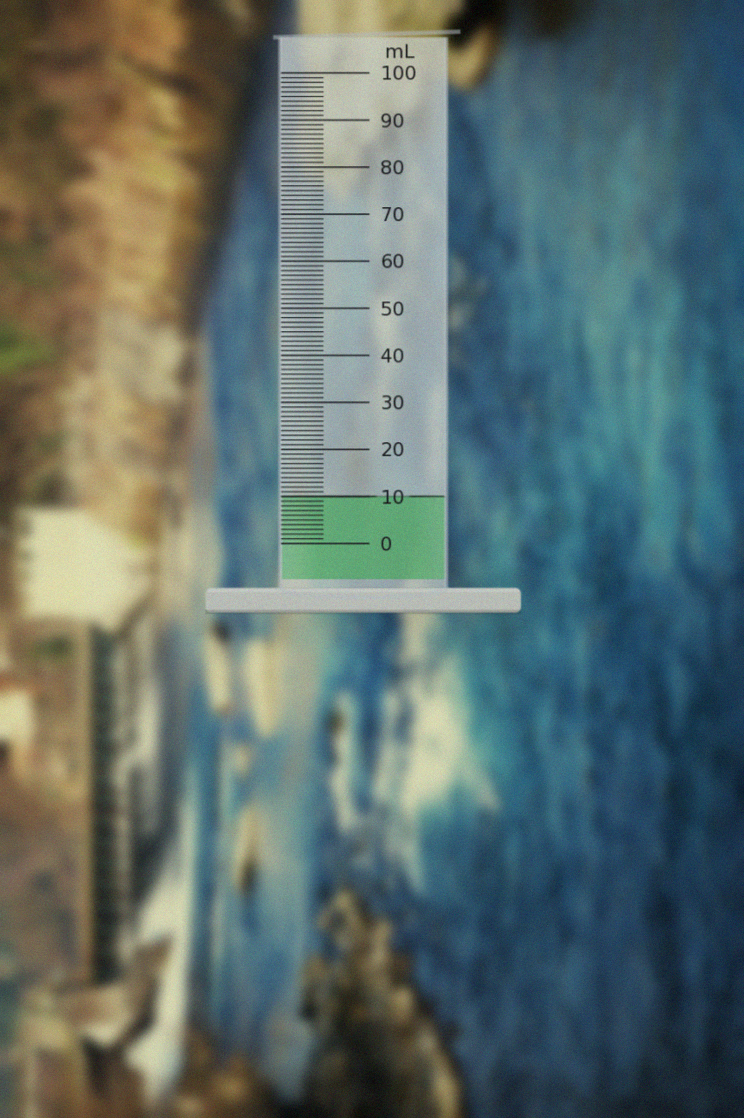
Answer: 10 (mL)
